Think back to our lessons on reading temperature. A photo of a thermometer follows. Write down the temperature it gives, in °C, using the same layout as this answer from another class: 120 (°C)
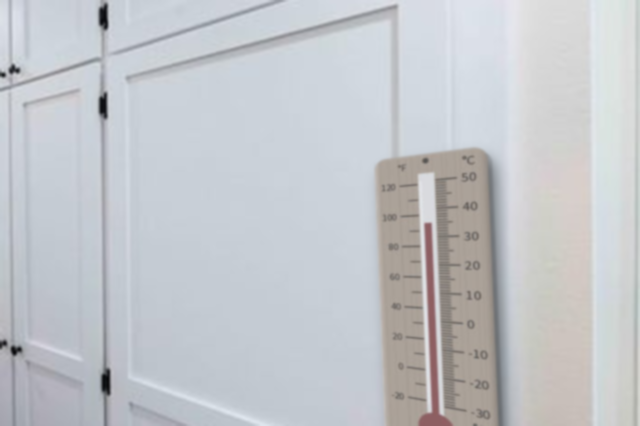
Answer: 35 (°C)
